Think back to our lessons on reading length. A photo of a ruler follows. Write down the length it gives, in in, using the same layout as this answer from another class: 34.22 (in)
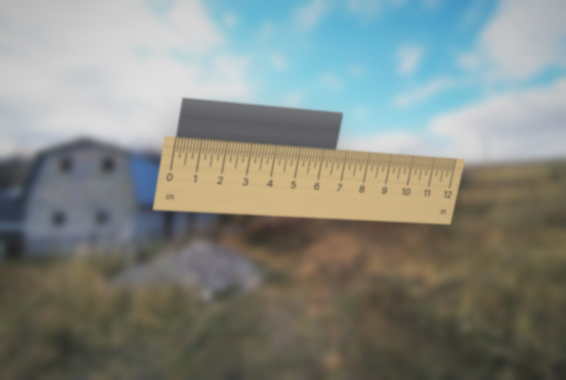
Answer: 6.5 (in)
